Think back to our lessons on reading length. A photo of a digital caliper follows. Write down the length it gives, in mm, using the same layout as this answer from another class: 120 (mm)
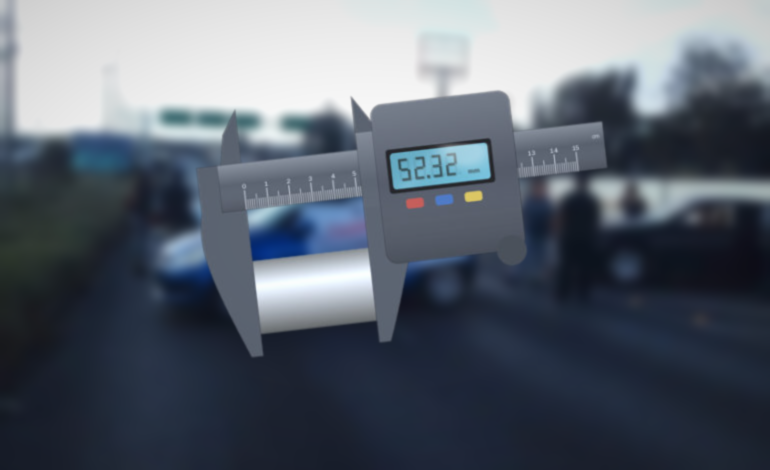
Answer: 52.32 (mm)
